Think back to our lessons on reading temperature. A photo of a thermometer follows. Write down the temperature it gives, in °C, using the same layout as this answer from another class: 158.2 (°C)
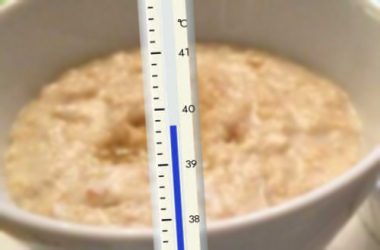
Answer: 39.7 (°C)
